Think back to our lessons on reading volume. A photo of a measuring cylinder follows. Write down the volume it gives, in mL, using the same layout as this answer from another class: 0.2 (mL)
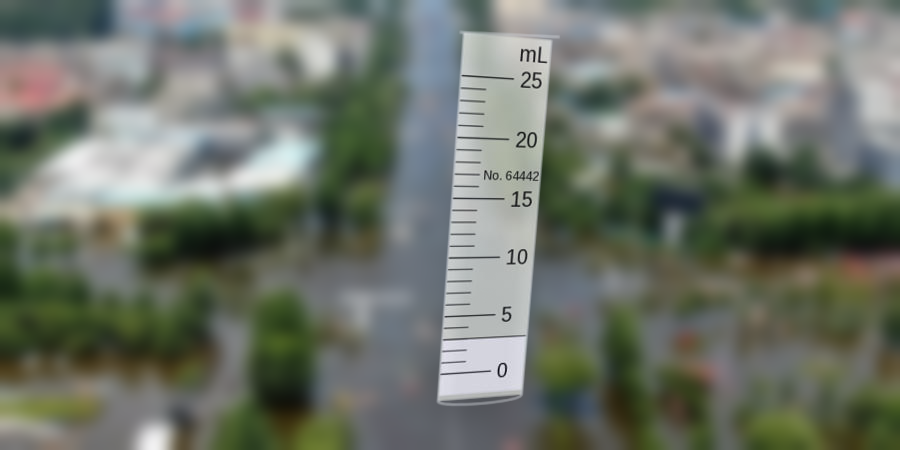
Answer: 3 (mL)
